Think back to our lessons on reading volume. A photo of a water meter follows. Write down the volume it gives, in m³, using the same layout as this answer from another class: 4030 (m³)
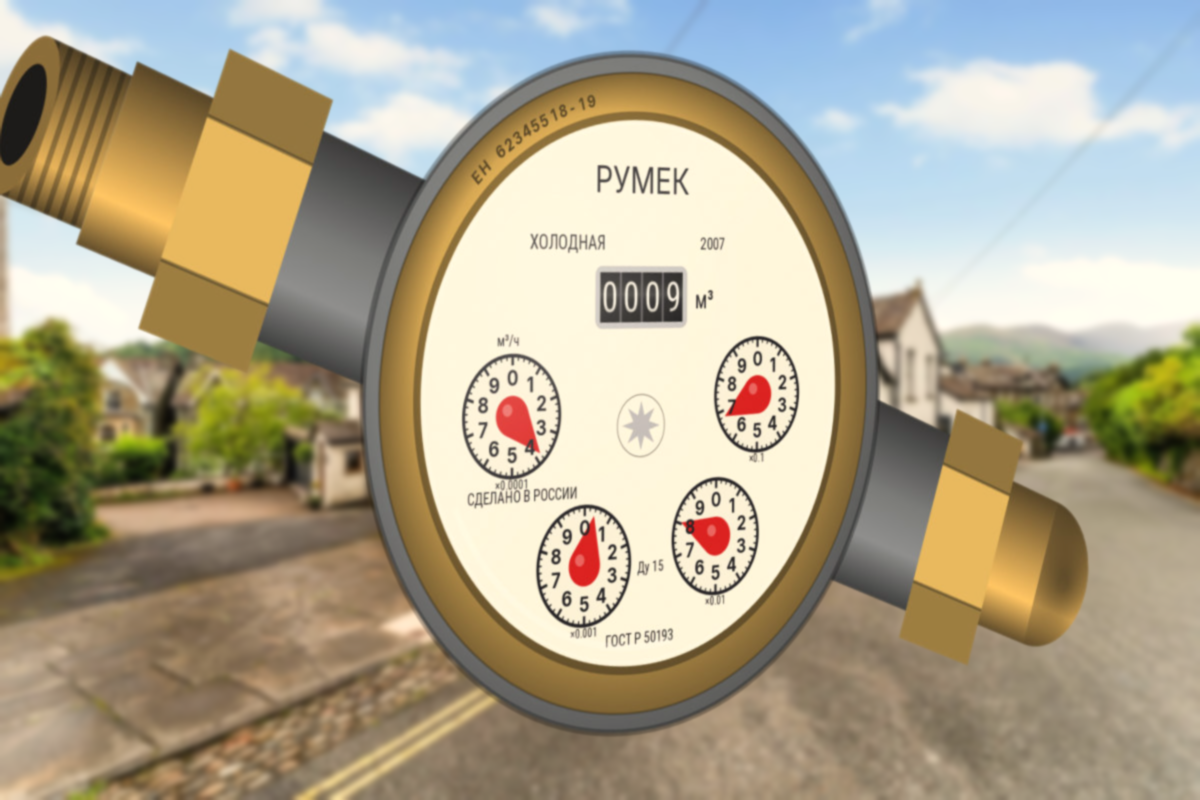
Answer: 9.6803 (m³)
